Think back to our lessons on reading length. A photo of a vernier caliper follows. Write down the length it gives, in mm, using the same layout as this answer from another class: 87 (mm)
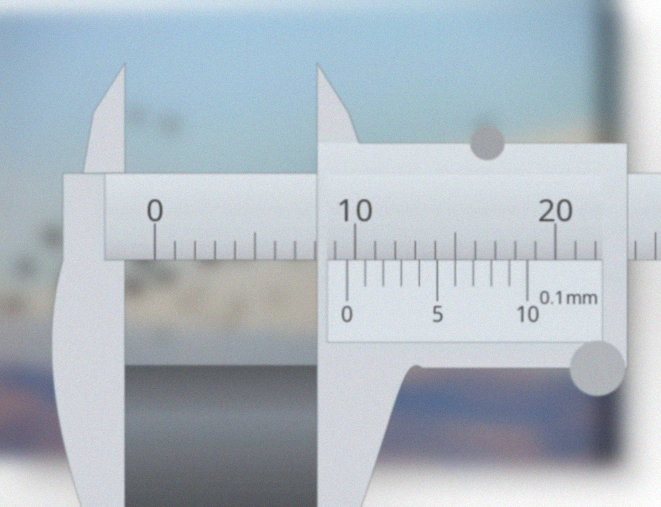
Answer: 9.6 (mm)
